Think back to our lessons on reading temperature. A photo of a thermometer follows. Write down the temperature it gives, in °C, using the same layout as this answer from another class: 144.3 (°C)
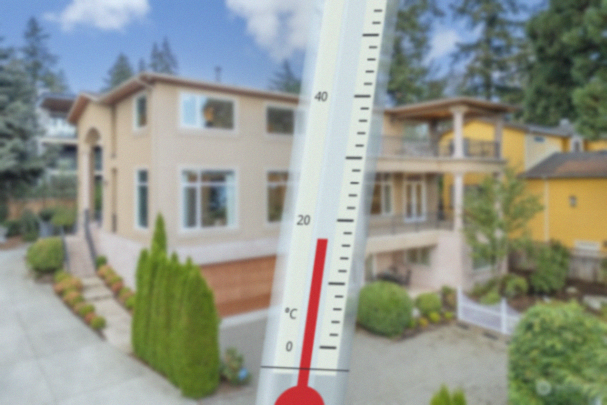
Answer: 17 (°C)
